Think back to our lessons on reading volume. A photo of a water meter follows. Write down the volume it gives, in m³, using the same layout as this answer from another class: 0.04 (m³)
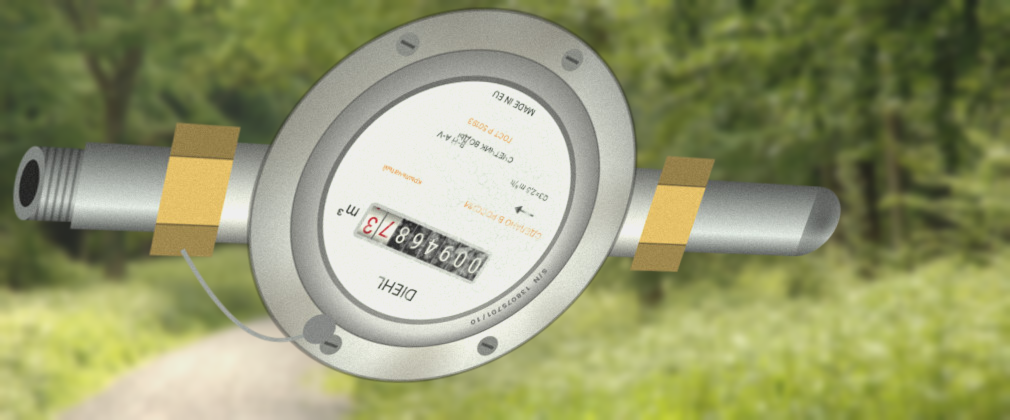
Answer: 9468.73 (m³)
